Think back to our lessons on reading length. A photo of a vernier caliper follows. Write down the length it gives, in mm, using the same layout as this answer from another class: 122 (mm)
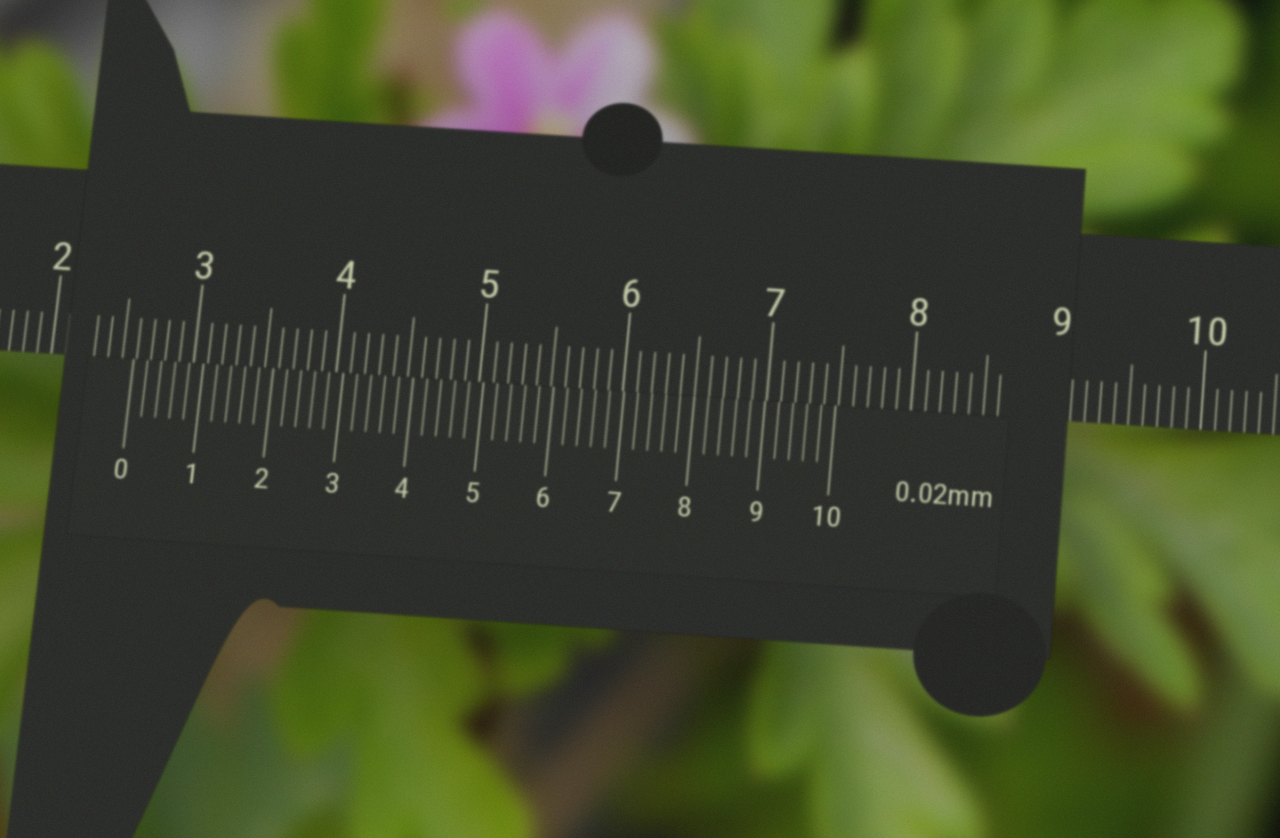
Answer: 25.8 (mm)
